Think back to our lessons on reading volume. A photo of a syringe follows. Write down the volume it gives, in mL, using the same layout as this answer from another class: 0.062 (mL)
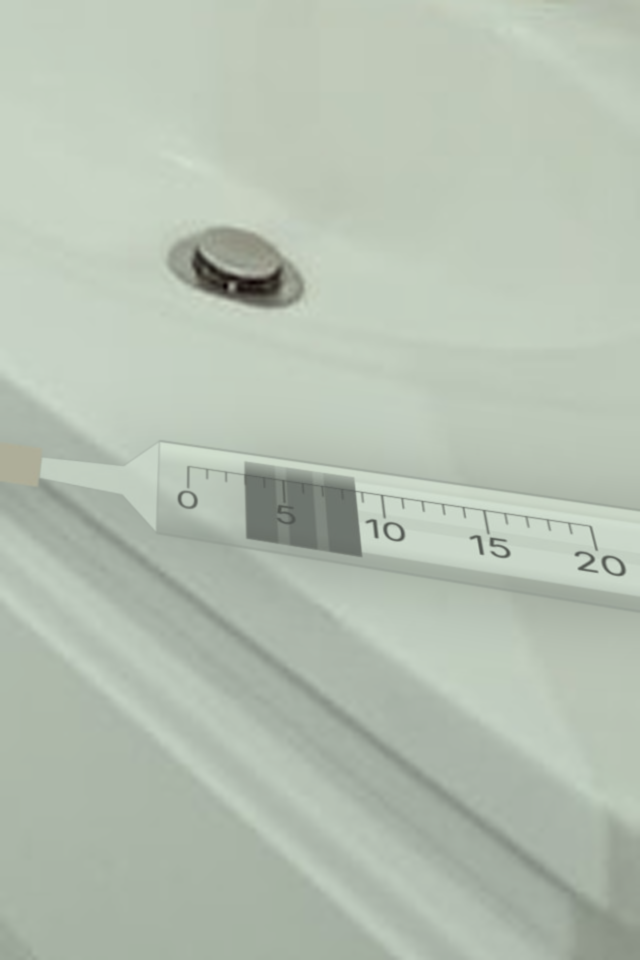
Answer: 3 (mL)
